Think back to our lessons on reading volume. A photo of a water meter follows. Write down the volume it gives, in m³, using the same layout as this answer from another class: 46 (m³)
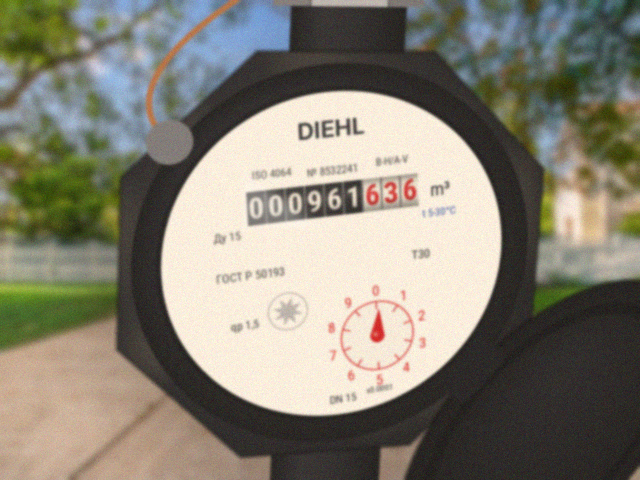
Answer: 961.6360 (m³)
